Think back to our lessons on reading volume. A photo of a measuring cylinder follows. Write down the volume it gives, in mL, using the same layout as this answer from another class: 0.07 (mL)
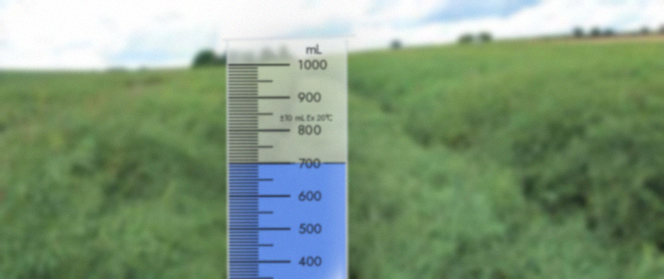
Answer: 700 (mL)
